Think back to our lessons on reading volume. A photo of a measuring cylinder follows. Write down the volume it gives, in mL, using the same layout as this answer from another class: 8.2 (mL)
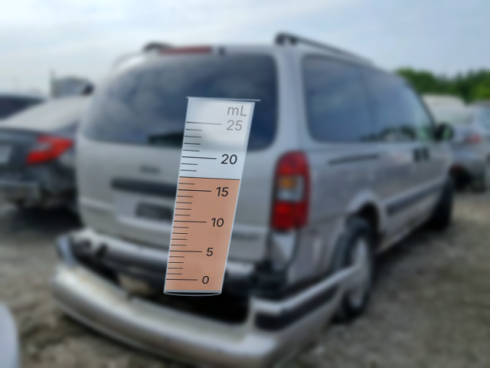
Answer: 17 (mL)
